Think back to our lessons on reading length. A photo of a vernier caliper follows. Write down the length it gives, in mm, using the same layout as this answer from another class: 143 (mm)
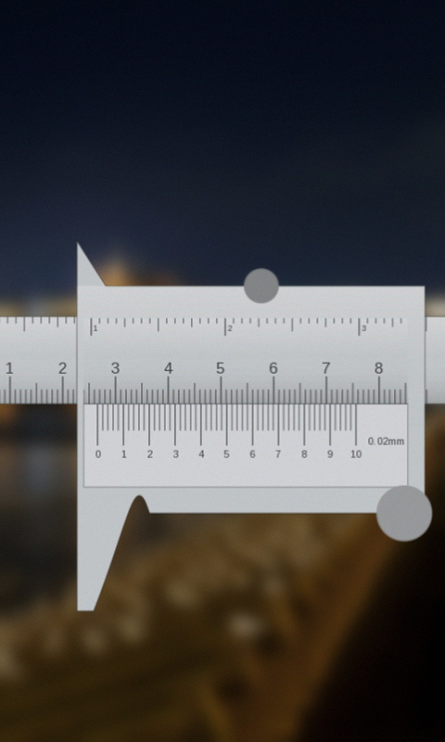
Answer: 26.6 (mm)
